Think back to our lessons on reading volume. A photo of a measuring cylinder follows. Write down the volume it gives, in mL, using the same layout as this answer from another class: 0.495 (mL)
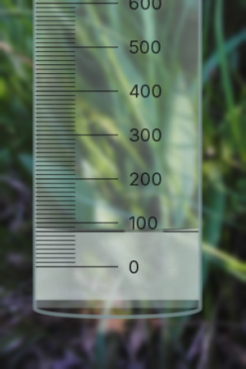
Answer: 80 (mL)
